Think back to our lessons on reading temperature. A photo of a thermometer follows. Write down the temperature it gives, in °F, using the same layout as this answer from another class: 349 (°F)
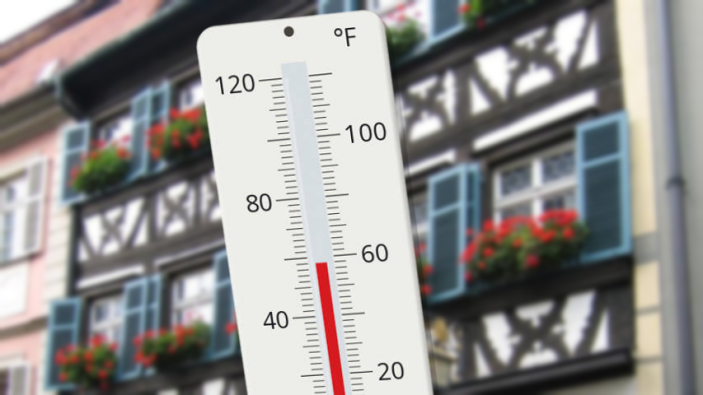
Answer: 58 (°F)
